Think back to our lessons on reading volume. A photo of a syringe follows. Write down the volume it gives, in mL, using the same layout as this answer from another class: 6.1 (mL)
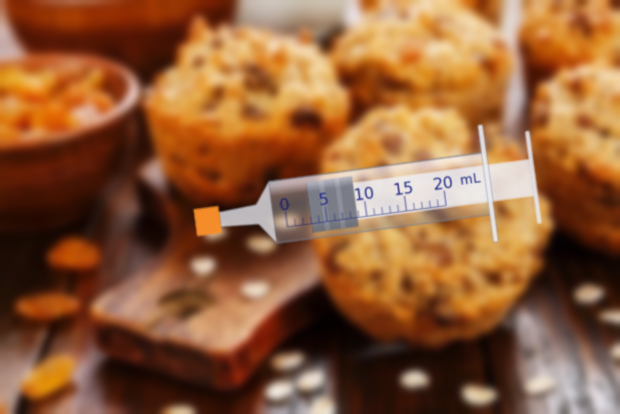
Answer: 3 (mL)
